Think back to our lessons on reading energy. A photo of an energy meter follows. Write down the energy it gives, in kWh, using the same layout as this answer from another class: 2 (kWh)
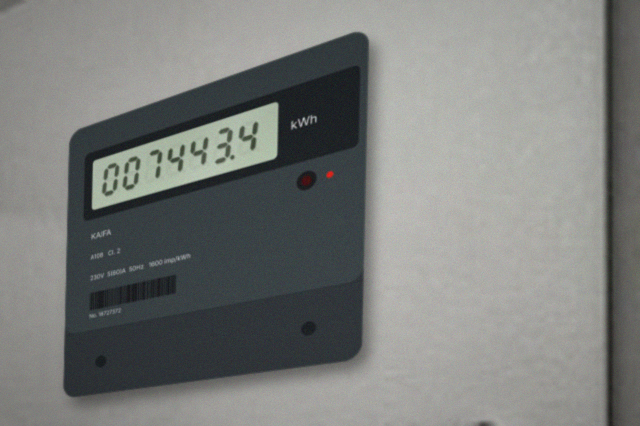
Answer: 7443.4 (kWh)
